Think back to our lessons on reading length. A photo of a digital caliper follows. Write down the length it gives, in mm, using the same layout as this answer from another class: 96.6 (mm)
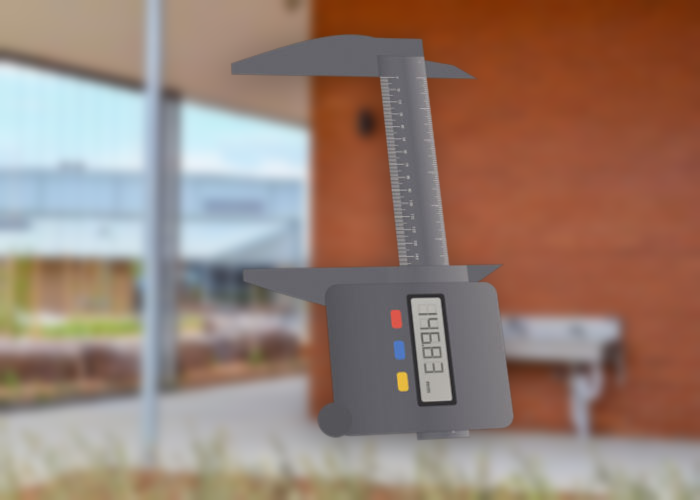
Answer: 146.83 (mm)
